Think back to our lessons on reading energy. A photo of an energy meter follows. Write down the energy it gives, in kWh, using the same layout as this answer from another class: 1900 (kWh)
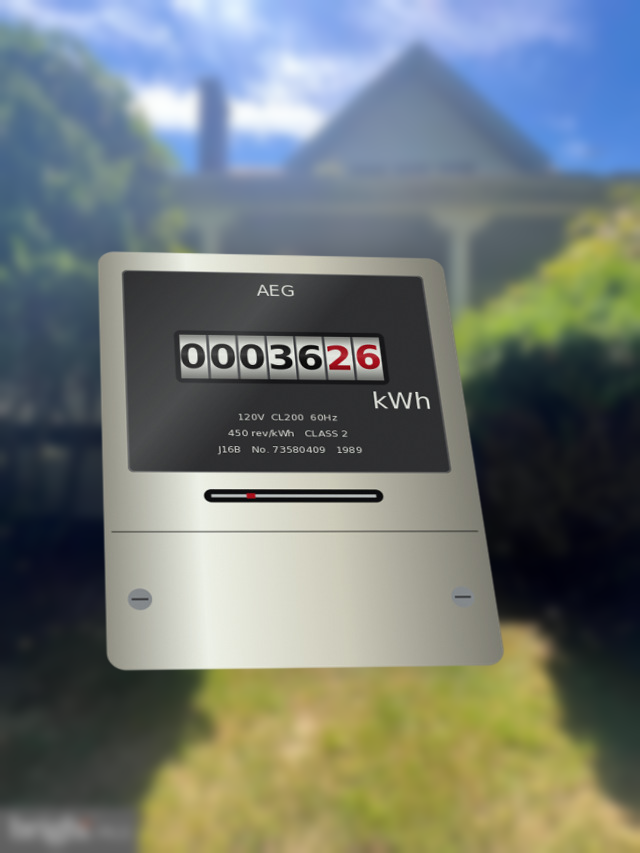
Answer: 36.26 (kWh)
